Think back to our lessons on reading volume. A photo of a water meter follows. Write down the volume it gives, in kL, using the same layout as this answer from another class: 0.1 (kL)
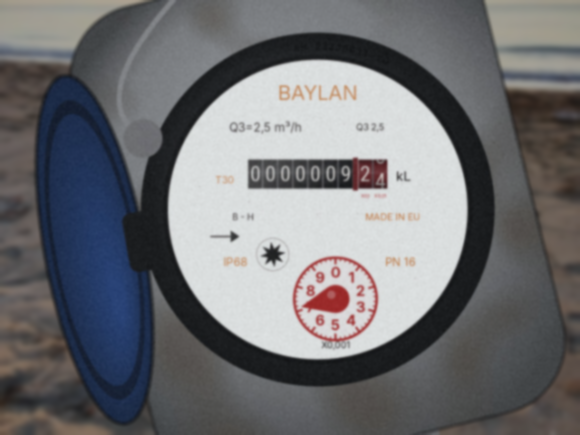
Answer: 9.237 (kL)
